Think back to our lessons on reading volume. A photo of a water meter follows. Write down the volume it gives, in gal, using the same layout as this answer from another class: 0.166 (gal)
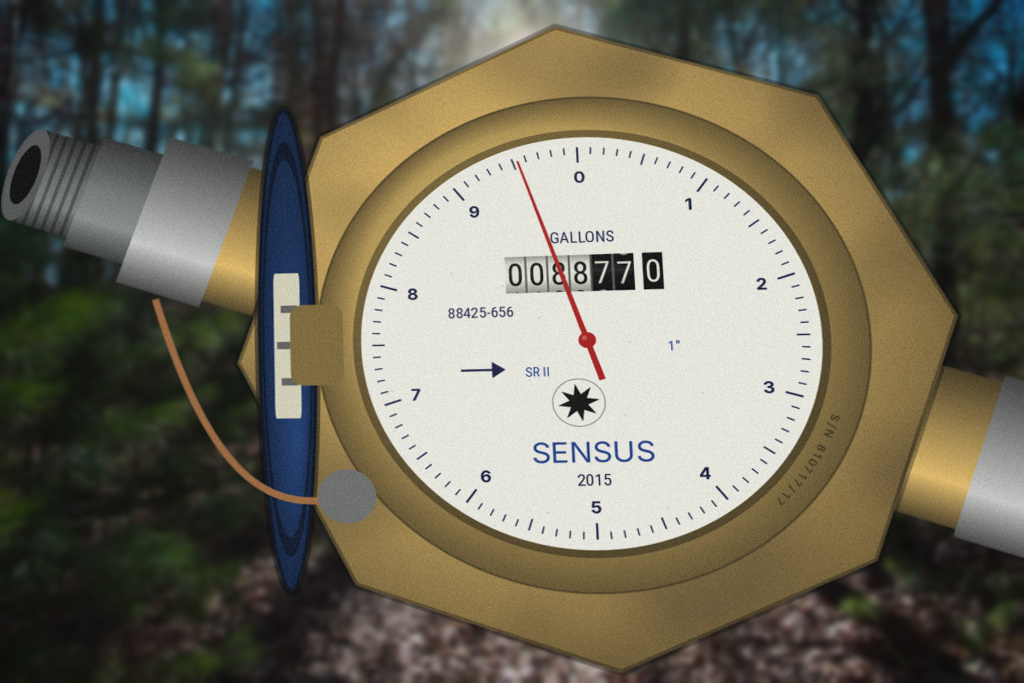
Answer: 88769.5 (gal)
